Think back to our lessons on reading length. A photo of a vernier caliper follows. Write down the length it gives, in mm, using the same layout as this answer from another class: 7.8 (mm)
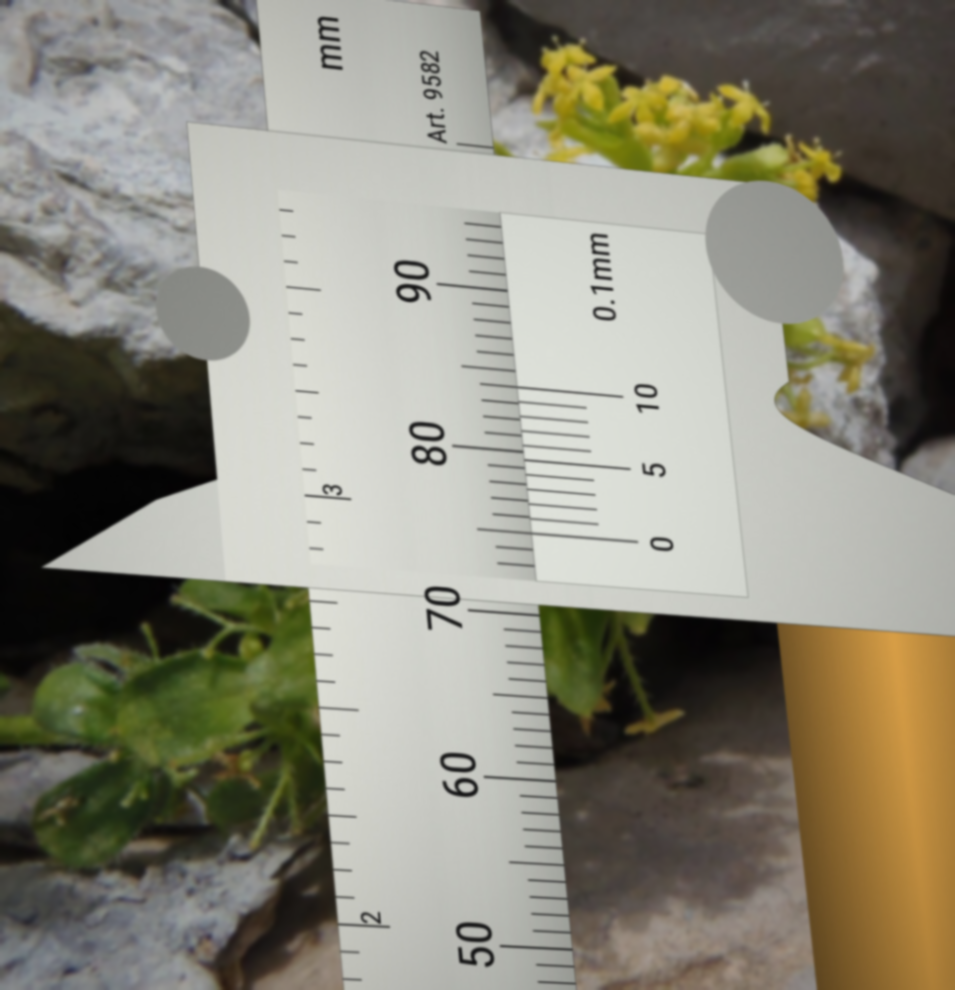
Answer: 75.0 (mm)
